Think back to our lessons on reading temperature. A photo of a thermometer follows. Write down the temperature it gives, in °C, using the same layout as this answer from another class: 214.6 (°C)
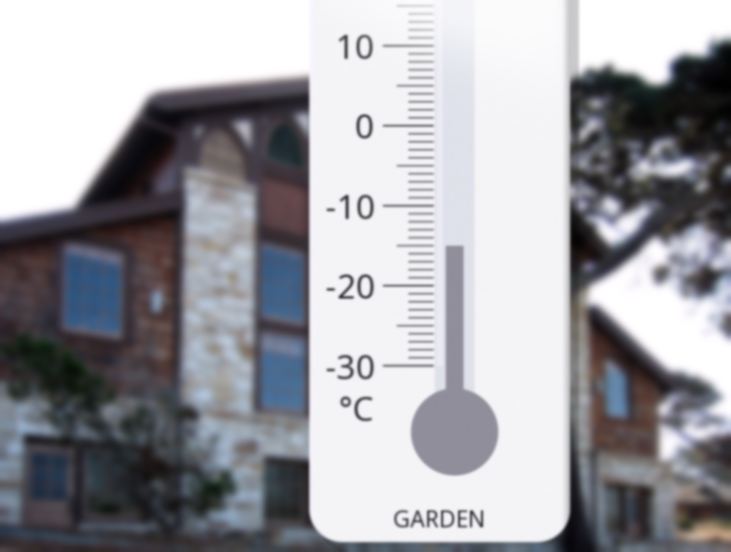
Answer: -15 (°C)
